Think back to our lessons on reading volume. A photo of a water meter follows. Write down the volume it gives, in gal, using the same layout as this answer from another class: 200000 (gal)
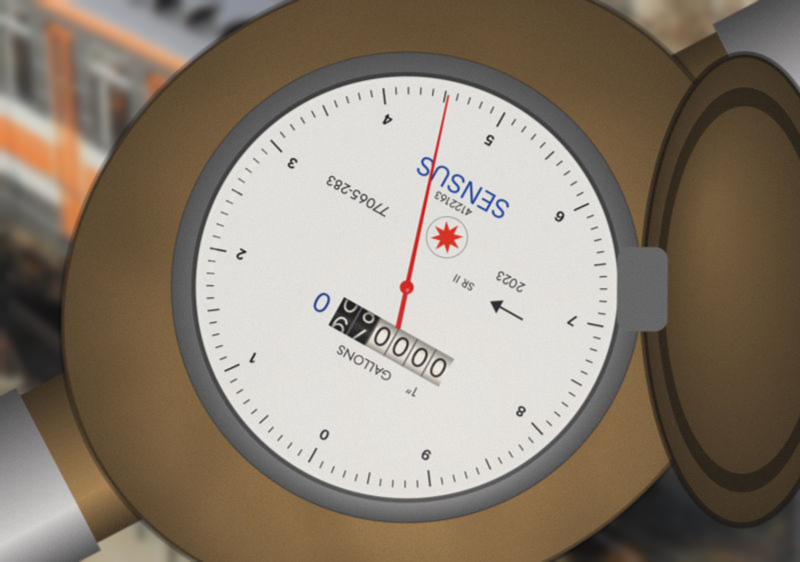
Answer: 794.5 (gal)
